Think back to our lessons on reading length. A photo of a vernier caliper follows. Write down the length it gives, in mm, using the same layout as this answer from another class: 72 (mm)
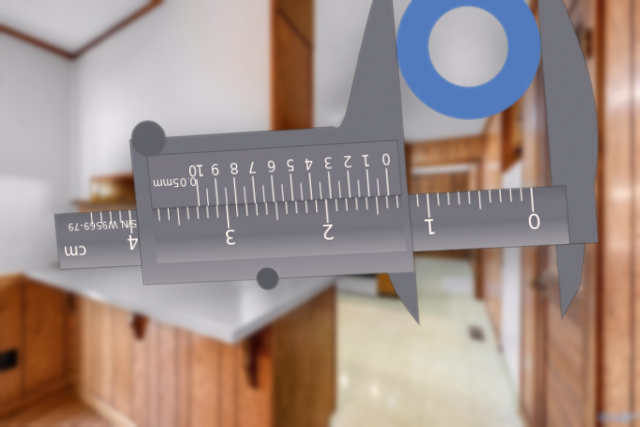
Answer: 13.8 (mm)
